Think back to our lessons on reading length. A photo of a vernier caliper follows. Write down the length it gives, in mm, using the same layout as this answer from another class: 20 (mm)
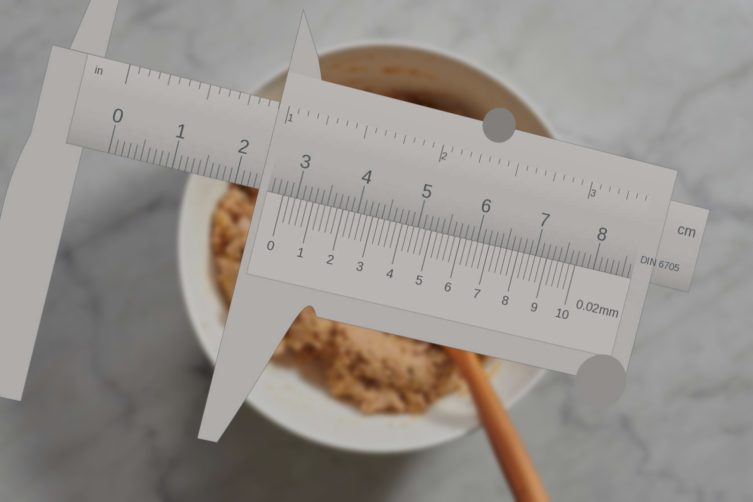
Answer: 27.8 (mm)
